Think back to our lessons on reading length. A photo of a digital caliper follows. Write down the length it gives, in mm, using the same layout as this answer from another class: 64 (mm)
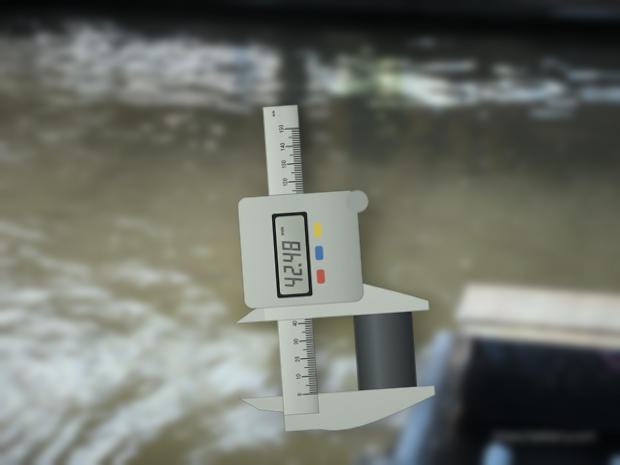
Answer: 42.48 (mm)
